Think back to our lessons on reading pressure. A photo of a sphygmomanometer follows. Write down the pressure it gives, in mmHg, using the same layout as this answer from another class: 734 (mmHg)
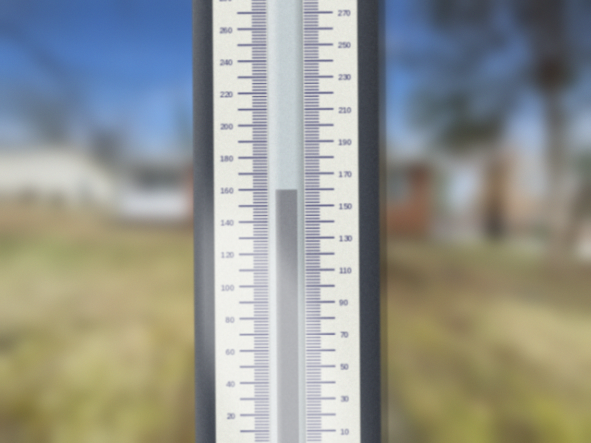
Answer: 160 (mmHg)
